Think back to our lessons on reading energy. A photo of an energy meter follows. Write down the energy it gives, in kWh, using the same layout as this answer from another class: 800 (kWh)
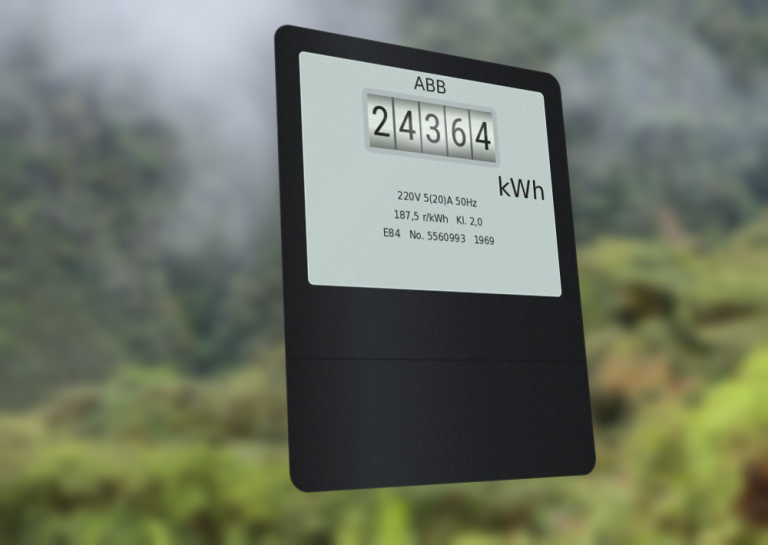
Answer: 24364 (kWh)
